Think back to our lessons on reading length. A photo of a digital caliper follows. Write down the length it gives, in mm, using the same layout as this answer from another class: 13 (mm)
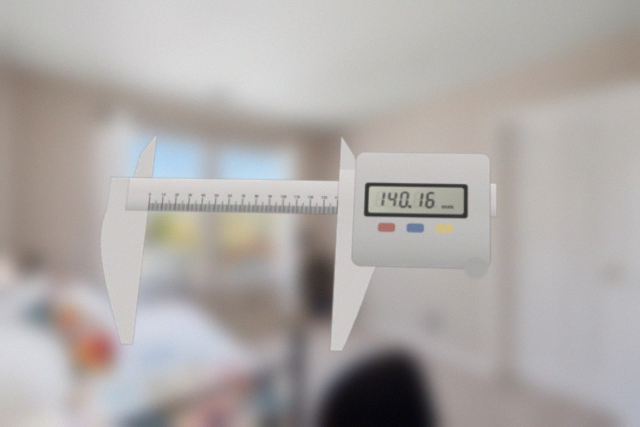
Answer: 140.16 (mm)
